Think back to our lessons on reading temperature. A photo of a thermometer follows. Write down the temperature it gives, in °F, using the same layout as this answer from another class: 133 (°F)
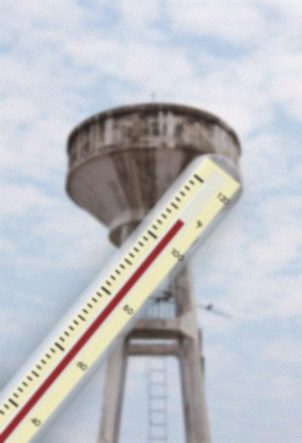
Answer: 108 (°F)
